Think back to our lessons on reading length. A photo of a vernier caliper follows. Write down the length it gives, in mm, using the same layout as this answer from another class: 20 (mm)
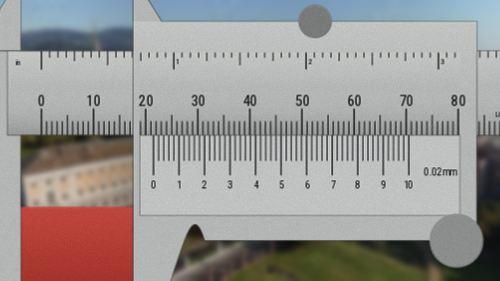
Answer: 21.5 (mm)
